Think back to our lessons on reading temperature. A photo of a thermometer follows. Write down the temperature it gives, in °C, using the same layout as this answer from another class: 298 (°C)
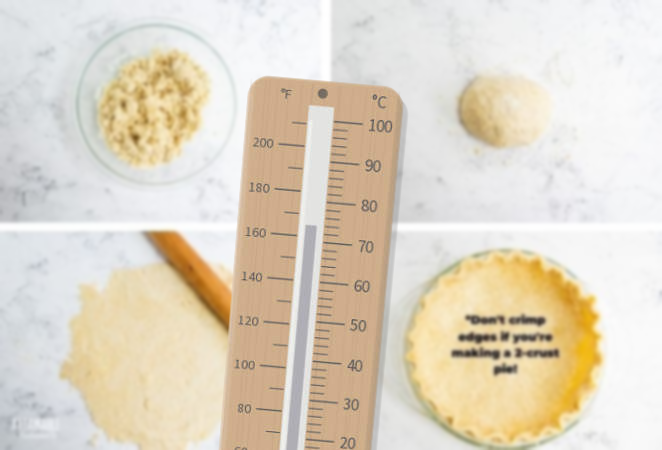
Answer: 74 (°C)
